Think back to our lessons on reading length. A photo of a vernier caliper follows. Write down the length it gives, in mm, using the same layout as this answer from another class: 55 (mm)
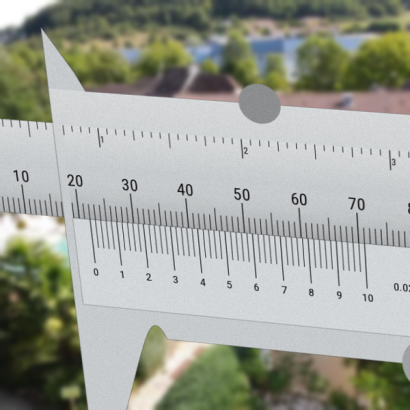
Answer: 22.0 (mm)
